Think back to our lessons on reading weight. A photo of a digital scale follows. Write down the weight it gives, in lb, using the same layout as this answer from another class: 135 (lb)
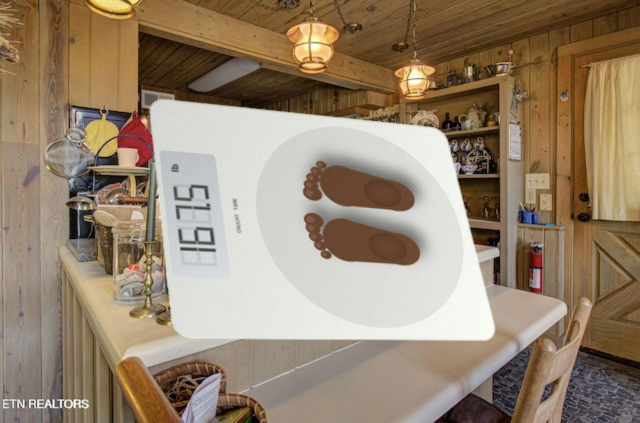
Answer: 167.5 (lb)
